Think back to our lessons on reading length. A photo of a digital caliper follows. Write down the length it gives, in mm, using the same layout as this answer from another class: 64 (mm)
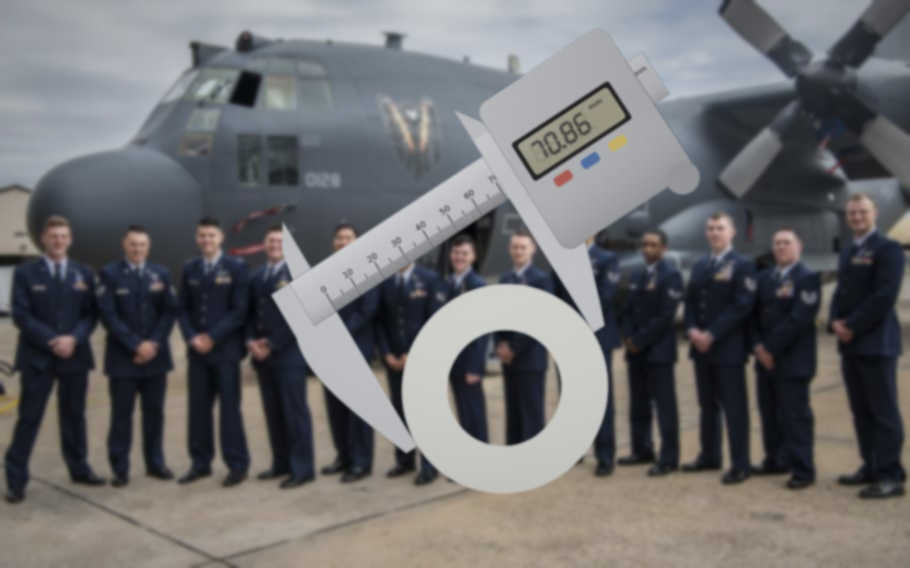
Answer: 70.86 (mm)
